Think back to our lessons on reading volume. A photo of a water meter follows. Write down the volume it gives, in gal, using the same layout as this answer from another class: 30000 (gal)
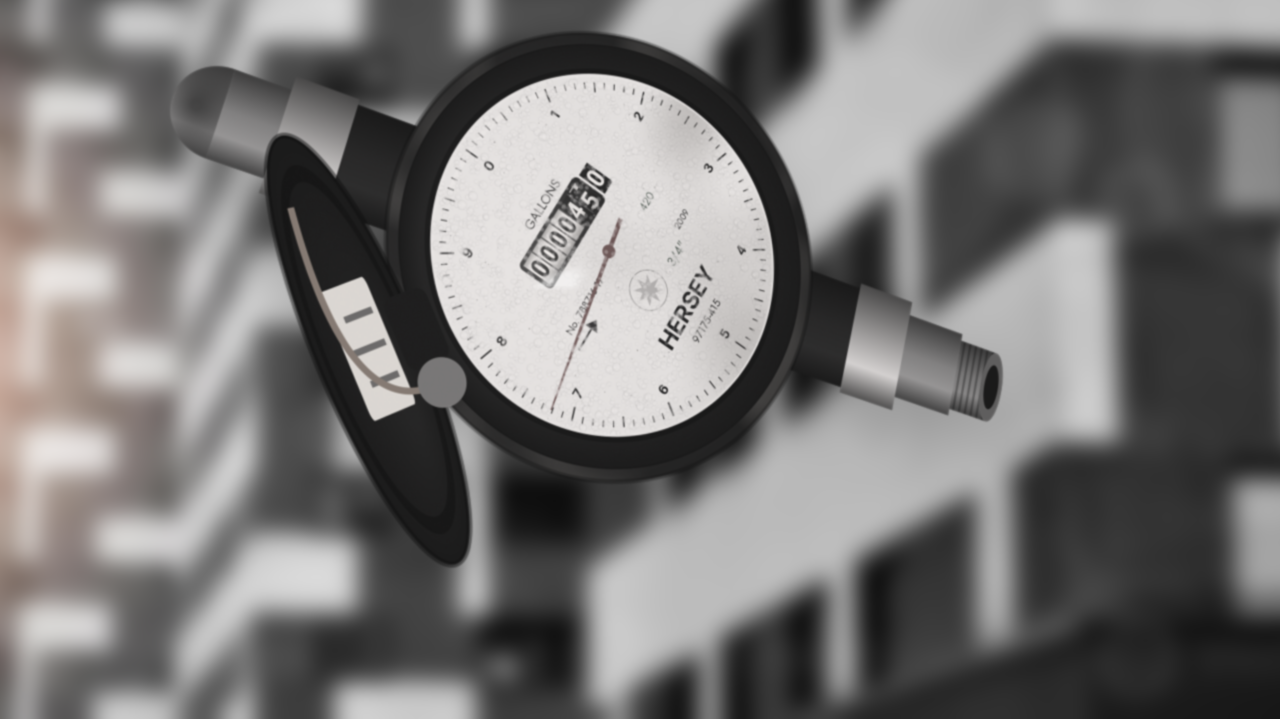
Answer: 447.2 (gal)
